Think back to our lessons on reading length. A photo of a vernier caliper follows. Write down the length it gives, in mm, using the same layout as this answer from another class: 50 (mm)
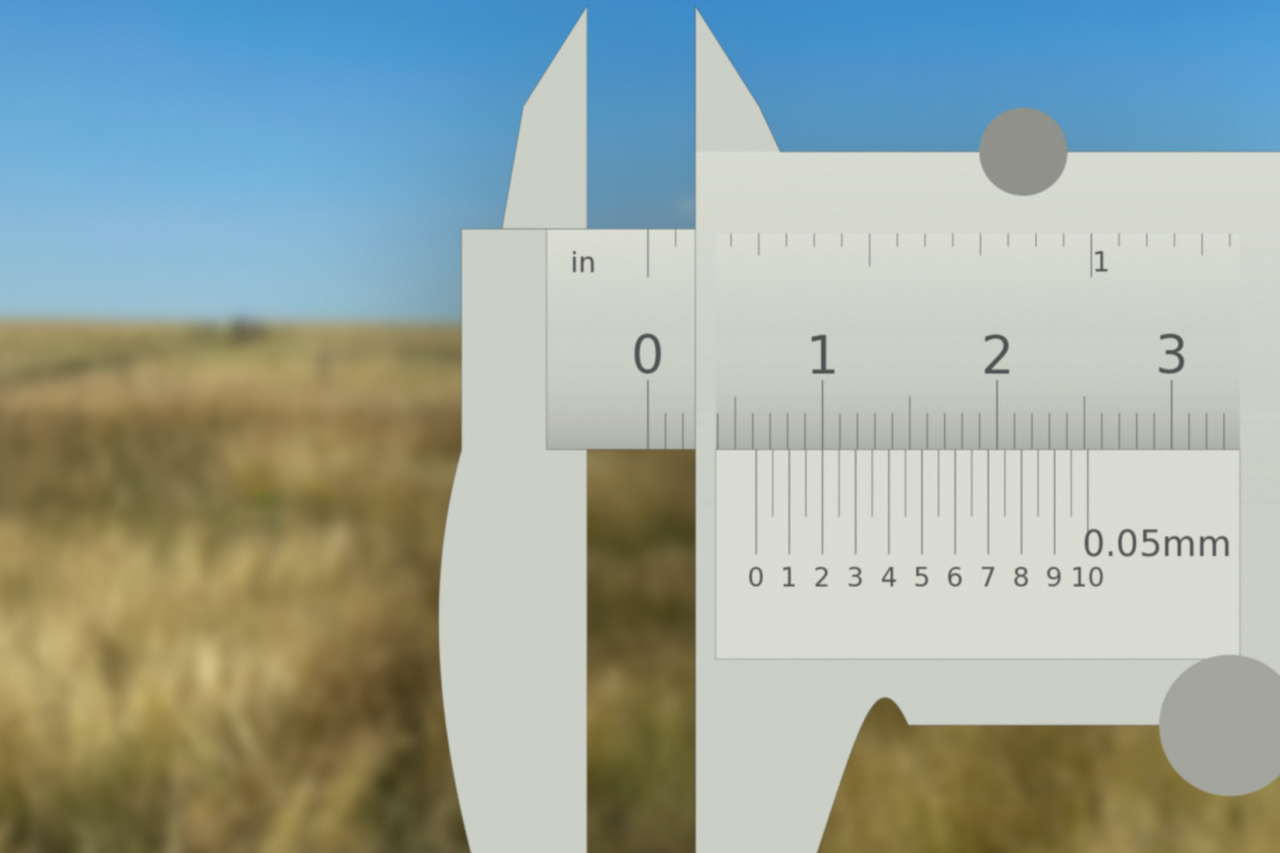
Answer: 6.2 (mm)
